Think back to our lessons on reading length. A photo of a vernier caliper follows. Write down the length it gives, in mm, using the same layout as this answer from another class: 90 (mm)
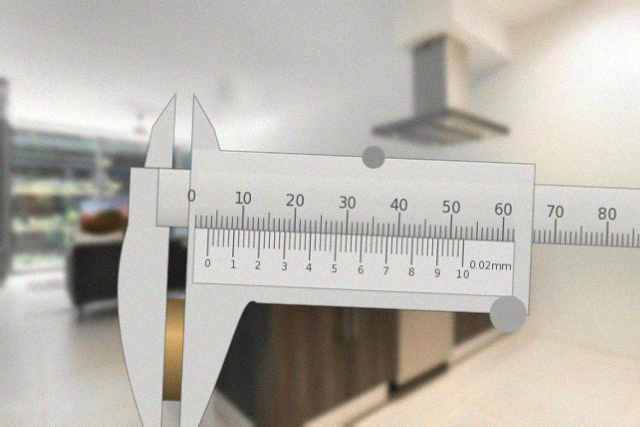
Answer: 3.5 (mm)
